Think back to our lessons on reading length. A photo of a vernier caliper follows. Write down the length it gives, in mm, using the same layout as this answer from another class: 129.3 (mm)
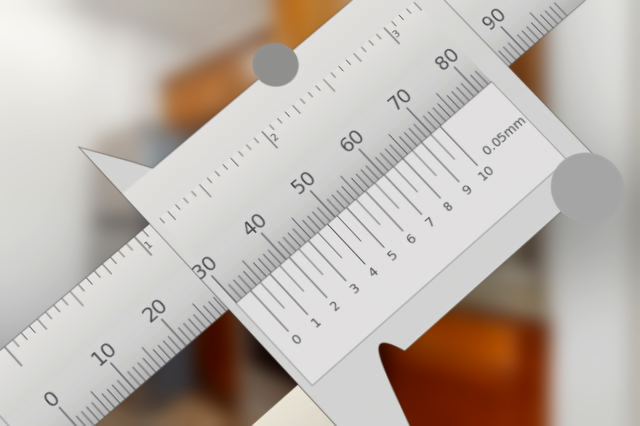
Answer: 32.8 (mm)
